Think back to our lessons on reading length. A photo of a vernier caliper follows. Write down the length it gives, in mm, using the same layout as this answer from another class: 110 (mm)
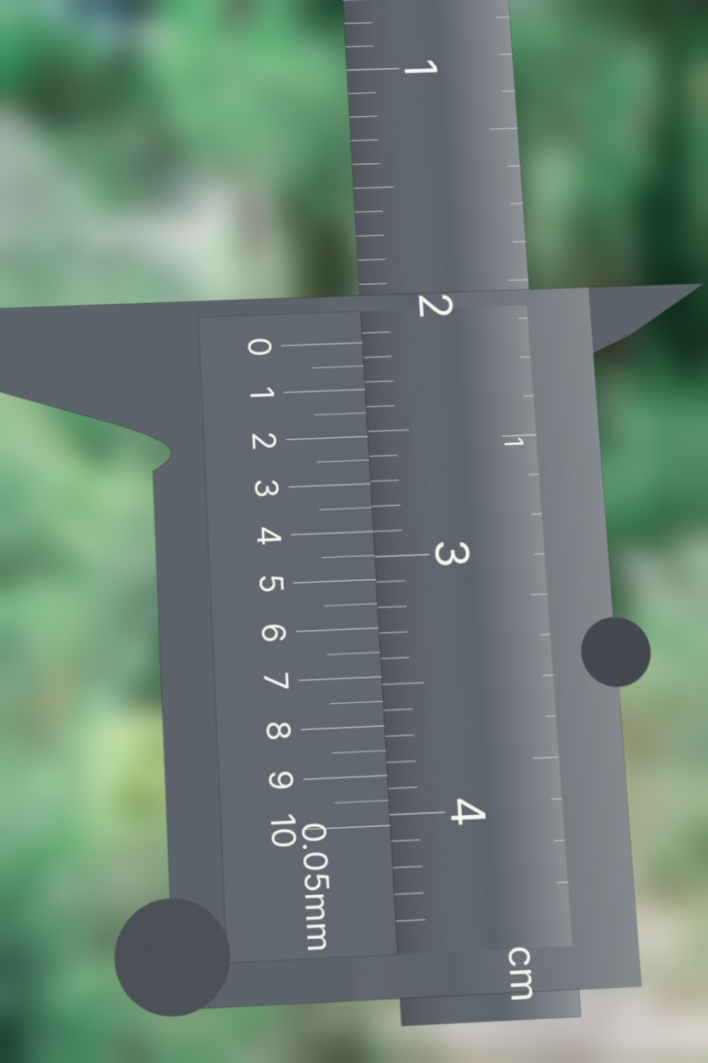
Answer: 21.40 (mm)
